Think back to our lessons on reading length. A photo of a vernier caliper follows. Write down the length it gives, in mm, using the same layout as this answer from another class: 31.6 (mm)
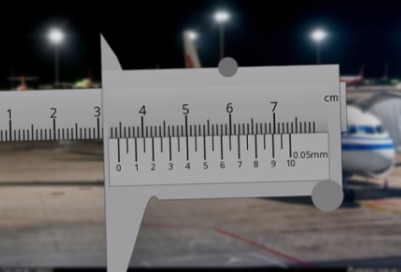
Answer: 34.5 (mm)
